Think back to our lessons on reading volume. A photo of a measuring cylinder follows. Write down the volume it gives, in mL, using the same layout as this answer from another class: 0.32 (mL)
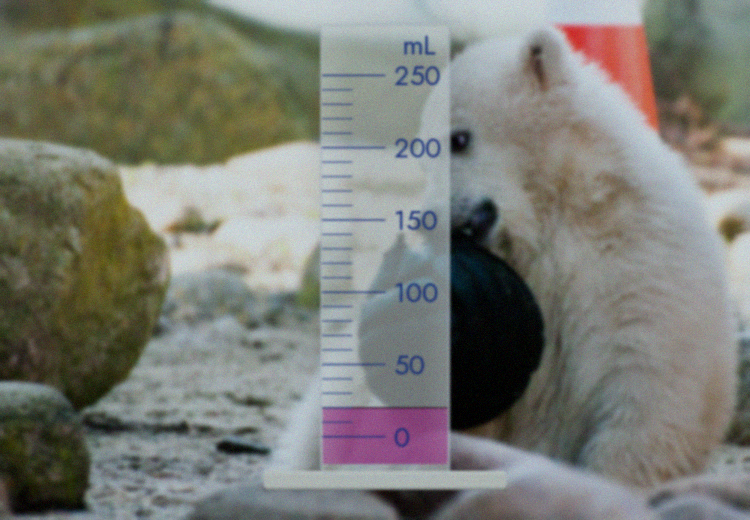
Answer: 20 (mL)
